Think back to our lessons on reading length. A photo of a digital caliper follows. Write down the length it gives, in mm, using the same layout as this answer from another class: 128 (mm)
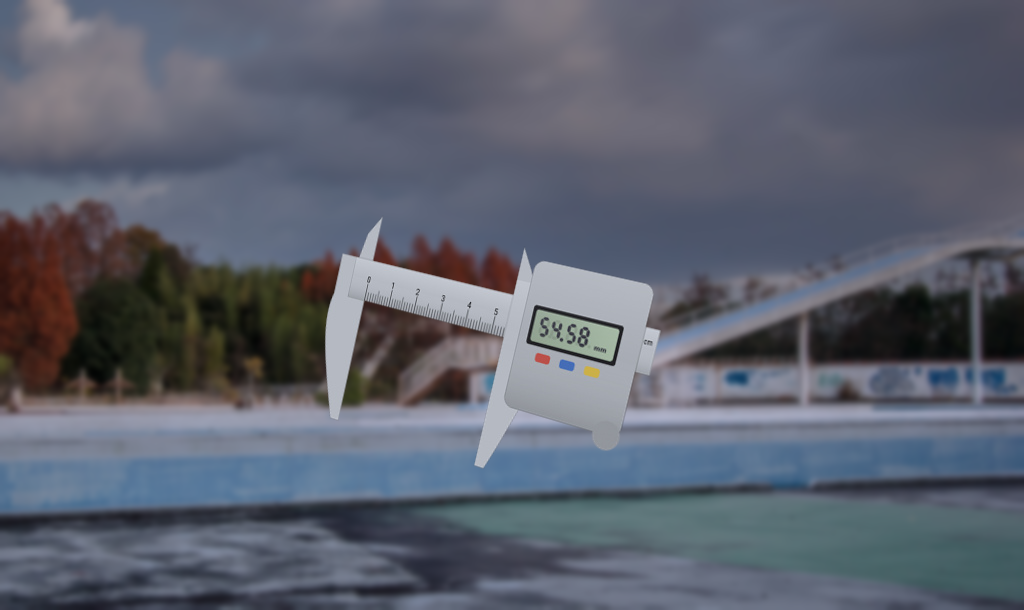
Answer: 54.58 (mm)
